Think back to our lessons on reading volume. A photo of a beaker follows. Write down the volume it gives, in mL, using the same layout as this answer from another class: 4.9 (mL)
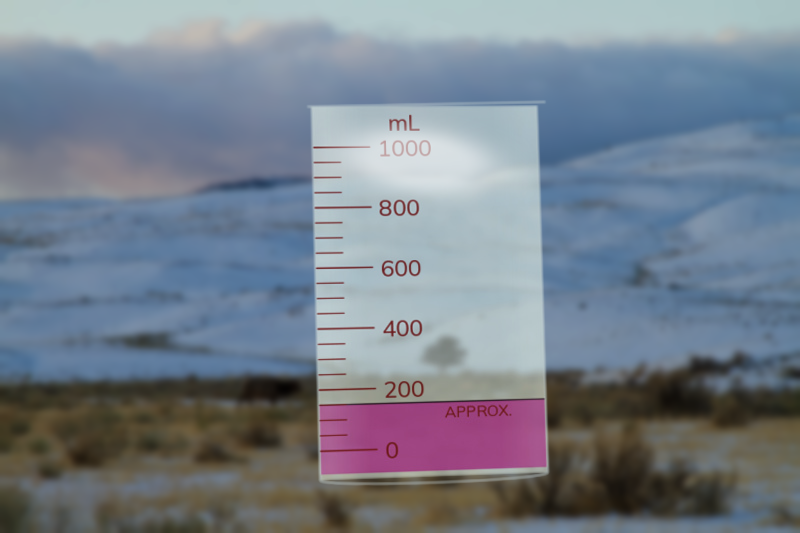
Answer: 150 (mL)
